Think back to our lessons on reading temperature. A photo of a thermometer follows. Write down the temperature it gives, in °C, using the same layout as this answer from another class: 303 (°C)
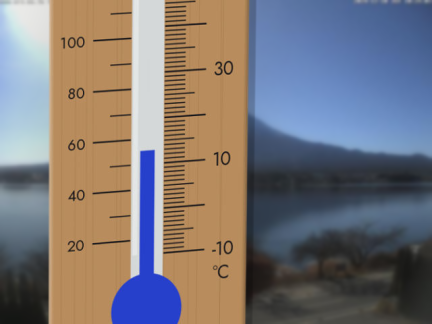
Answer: 13 (°C)
